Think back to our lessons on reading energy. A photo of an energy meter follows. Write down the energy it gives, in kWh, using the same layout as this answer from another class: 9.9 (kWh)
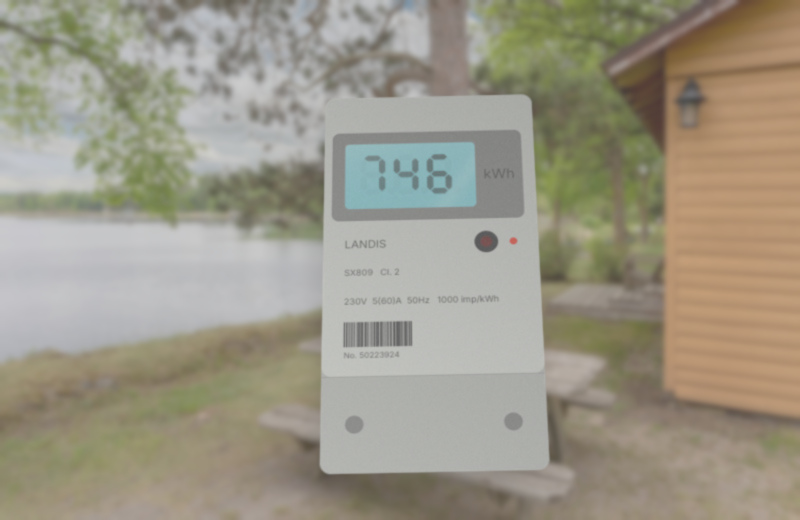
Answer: 746 (kWh)
